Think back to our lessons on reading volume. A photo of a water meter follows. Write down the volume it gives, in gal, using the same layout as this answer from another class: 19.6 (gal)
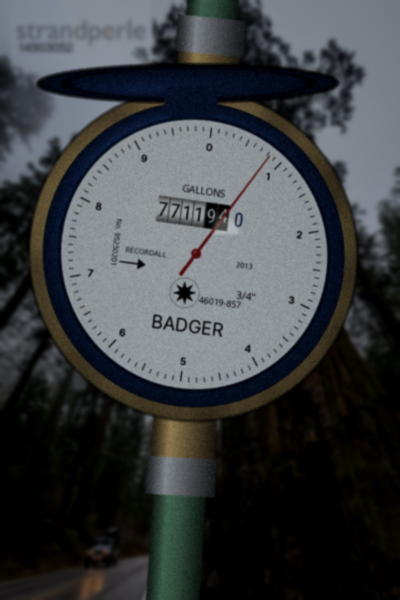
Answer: 7711940.8 (gal)
